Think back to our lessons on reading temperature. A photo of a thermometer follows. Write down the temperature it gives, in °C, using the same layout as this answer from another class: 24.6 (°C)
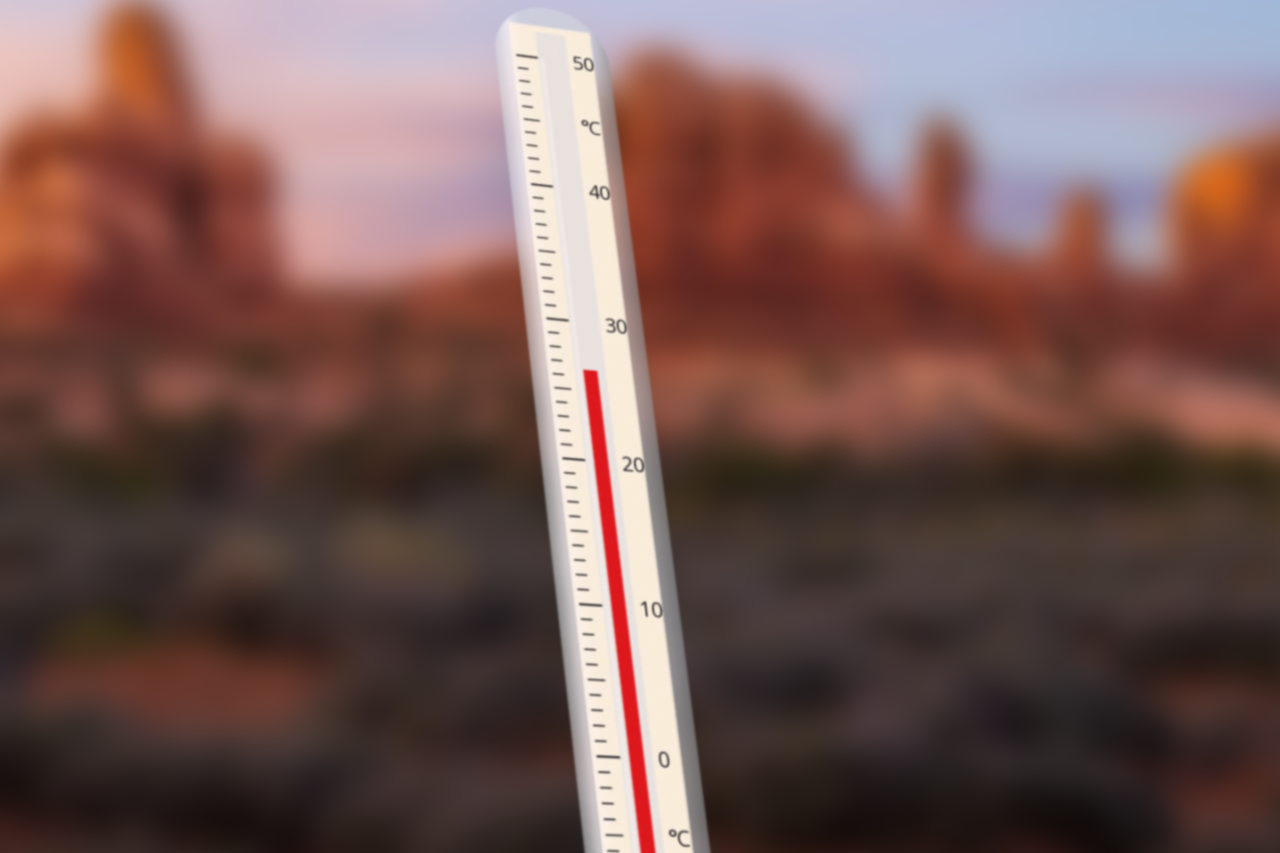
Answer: 26.5 (°C)
